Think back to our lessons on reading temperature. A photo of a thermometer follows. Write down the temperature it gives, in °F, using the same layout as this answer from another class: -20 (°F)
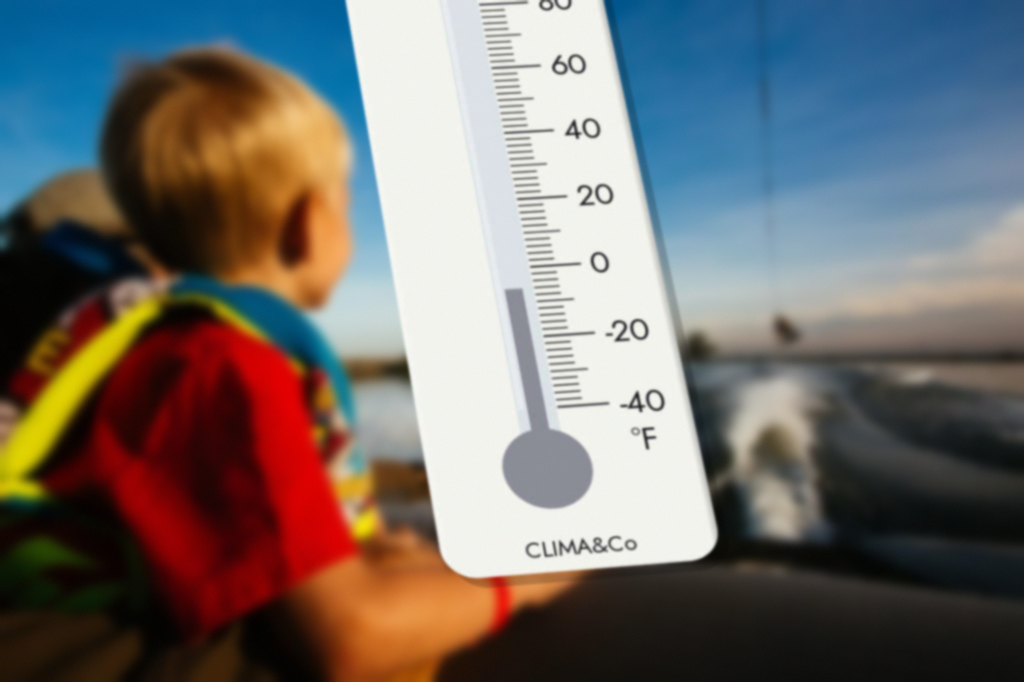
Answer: -6 (°F)
